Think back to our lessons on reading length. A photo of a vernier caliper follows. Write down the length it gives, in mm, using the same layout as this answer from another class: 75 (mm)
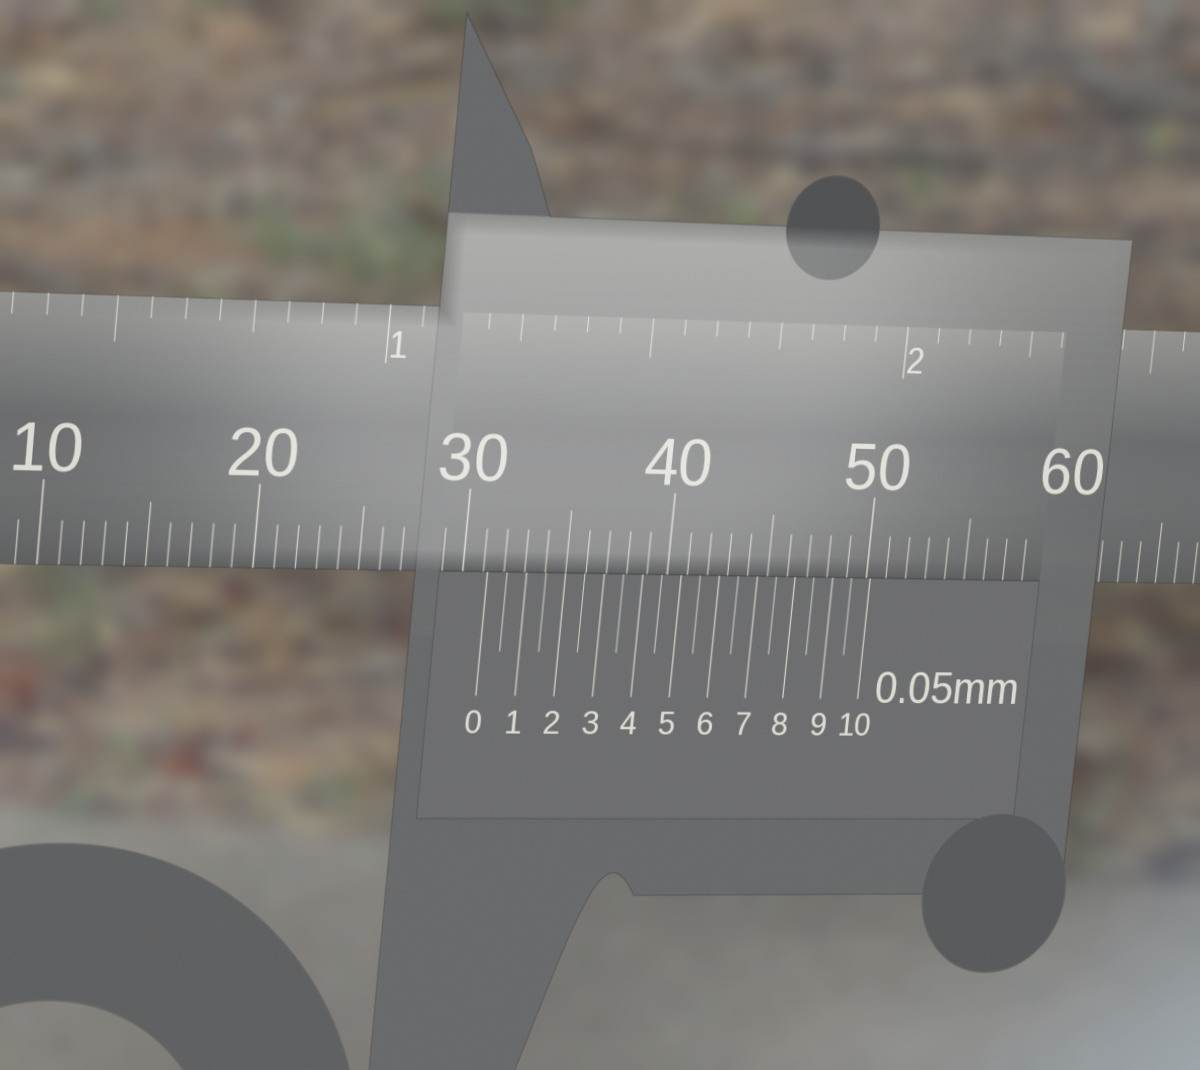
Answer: 31.2 (mm)
